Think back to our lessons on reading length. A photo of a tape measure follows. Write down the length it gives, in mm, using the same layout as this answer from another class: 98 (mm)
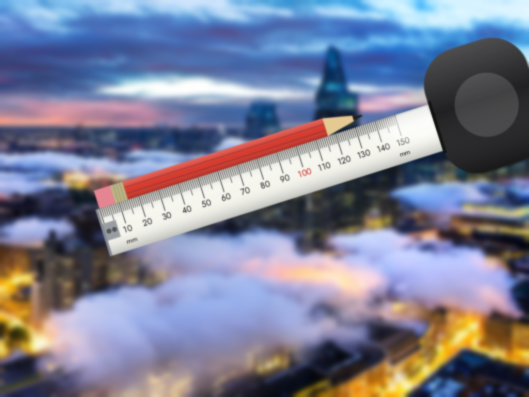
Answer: 135 (mm)
